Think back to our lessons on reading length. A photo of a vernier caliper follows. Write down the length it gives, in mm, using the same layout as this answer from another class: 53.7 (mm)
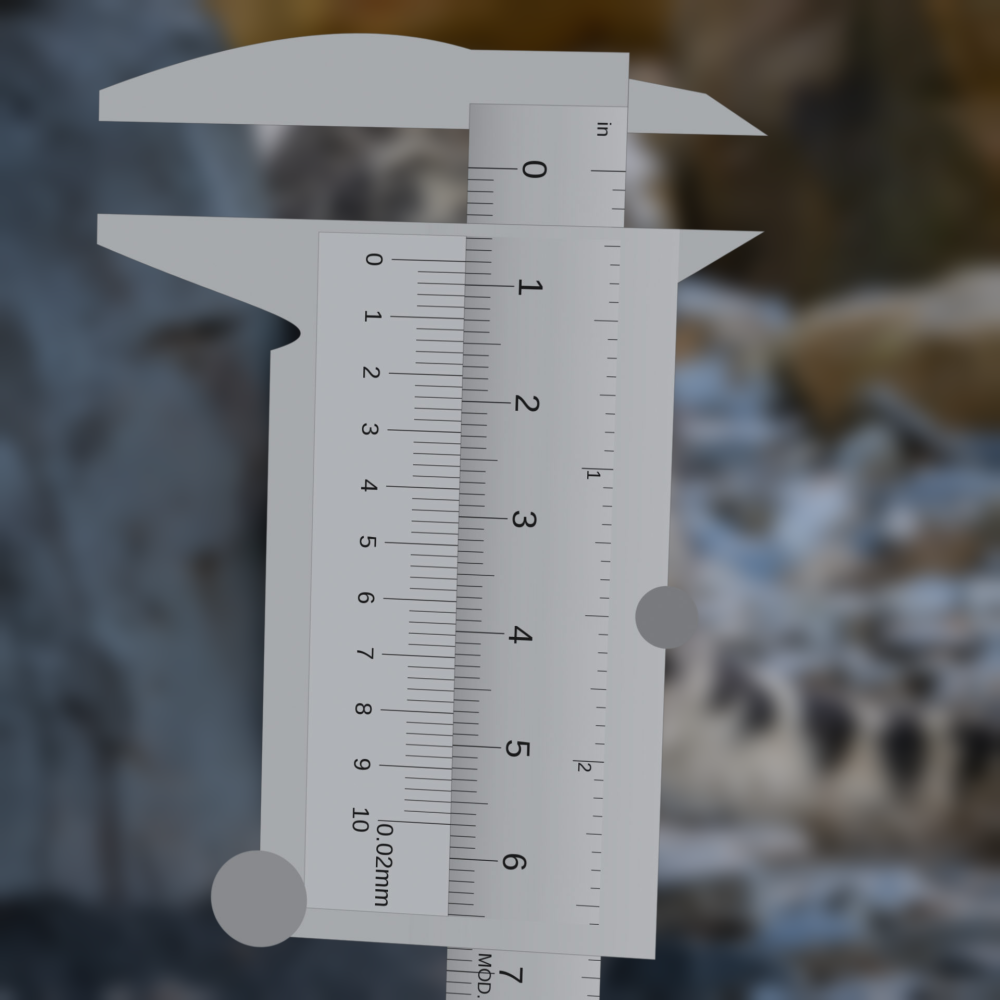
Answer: 8.0 (mm)
